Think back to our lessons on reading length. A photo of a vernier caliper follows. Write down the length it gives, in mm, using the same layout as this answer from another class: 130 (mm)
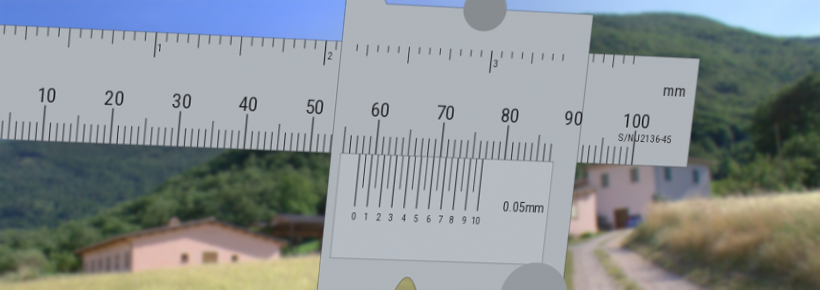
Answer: 57.6 (mm)
